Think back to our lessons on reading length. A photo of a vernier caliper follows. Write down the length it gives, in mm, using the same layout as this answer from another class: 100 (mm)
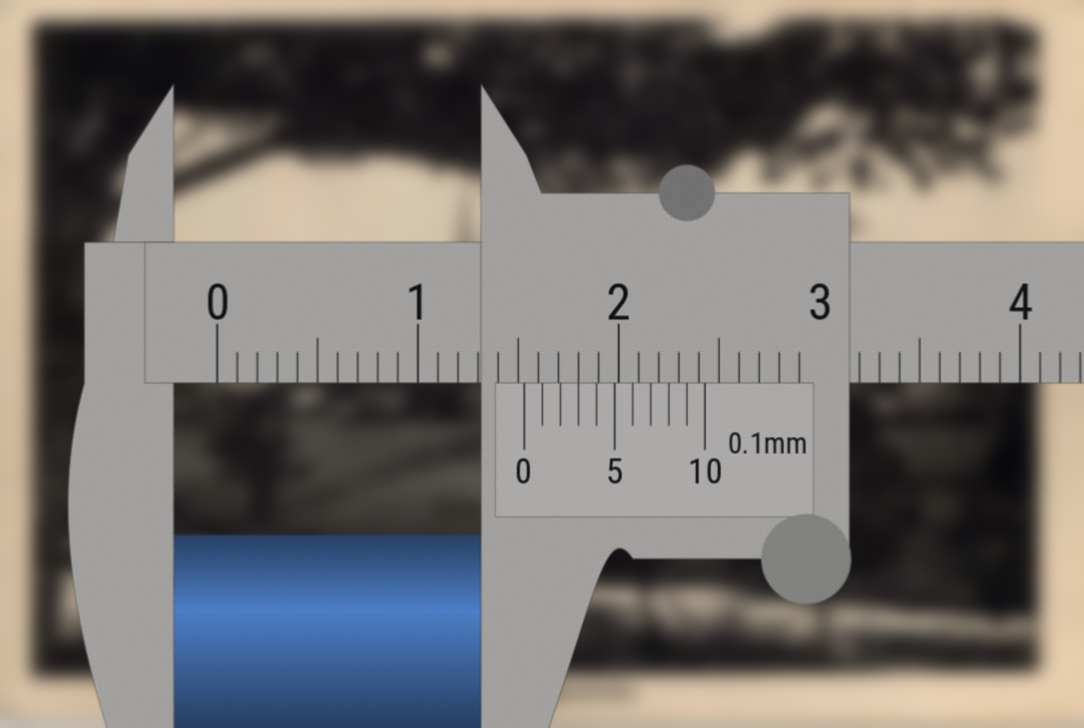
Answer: 15.3 (mm)
